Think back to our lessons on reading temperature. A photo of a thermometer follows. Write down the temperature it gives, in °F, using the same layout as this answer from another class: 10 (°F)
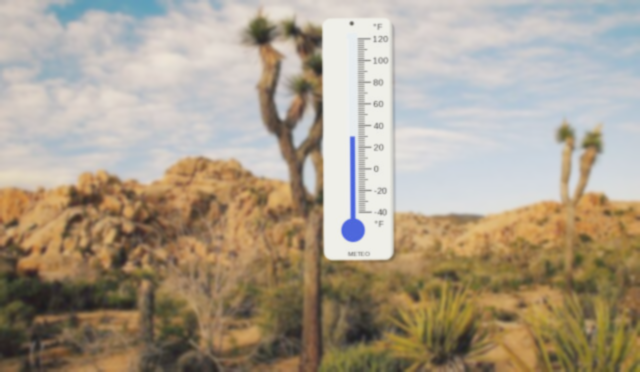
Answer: 30 (°F)
